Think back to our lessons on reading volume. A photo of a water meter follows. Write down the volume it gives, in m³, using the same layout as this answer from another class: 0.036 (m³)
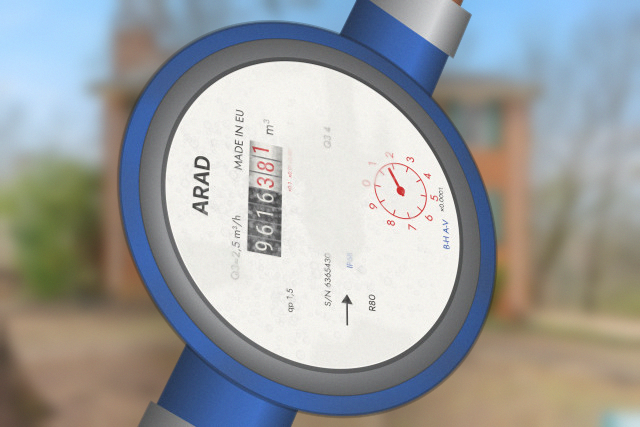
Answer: 9616.3811 (m³)
